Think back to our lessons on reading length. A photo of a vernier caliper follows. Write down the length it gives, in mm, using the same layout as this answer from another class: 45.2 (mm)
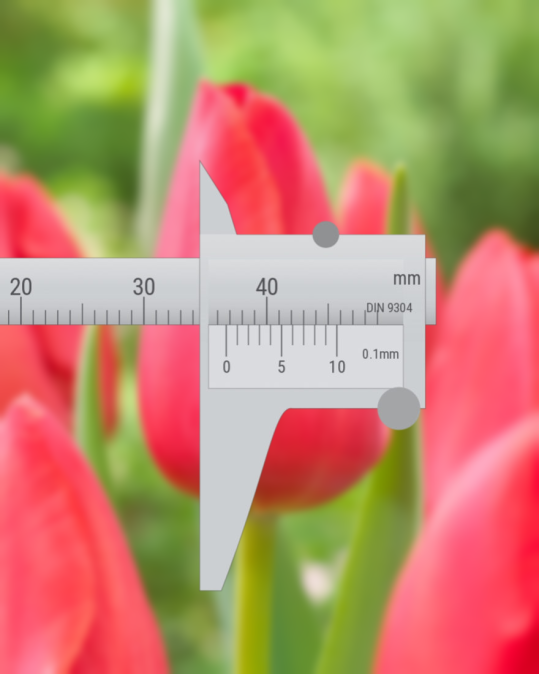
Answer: 36.7 (mm)
